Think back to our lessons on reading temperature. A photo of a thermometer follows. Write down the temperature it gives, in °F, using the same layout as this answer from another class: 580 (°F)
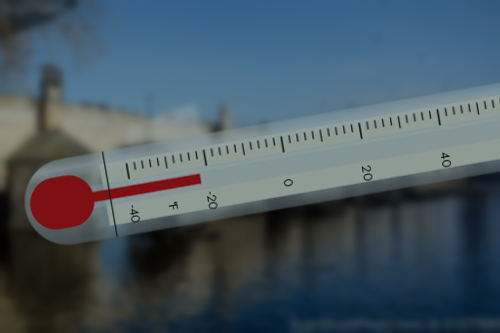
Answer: -22 (°F)
